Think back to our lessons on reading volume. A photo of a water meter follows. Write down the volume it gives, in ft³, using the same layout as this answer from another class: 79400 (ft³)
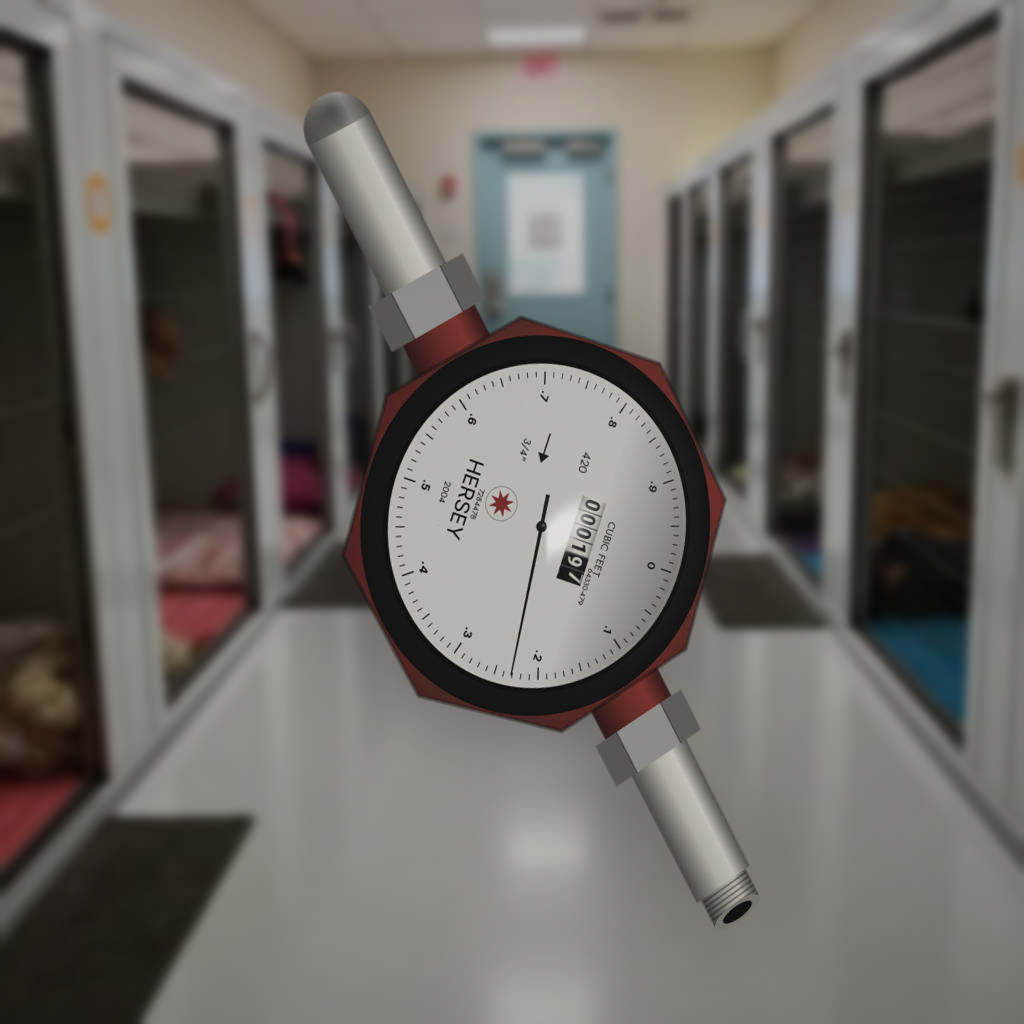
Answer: 197.23 (ft³)
